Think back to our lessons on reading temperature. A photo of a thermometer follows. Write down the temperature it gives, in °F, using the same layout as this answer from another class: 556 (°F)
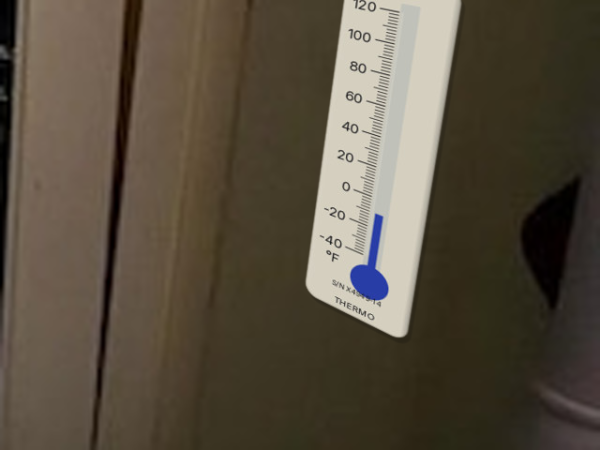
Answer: -10 (°F)
